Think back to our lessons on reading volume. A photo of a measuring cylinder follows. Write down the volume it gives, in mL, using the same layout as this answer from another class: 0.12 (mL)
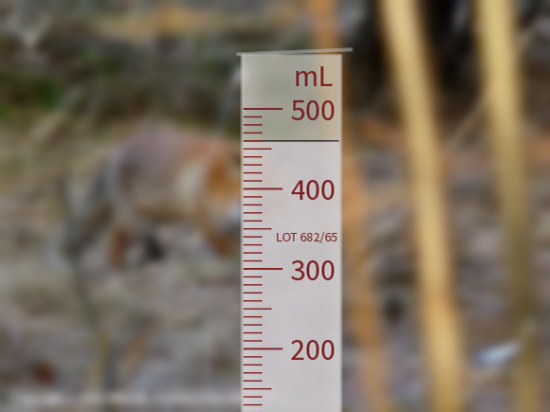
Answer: 460 (mL)
